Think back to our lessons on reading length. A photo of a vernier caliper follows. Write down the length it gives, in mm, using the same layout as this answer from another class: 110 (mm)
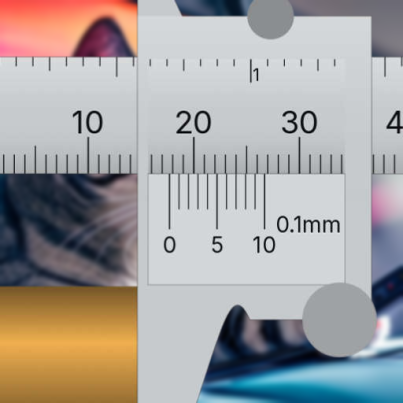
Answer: 17.7 (mm)
